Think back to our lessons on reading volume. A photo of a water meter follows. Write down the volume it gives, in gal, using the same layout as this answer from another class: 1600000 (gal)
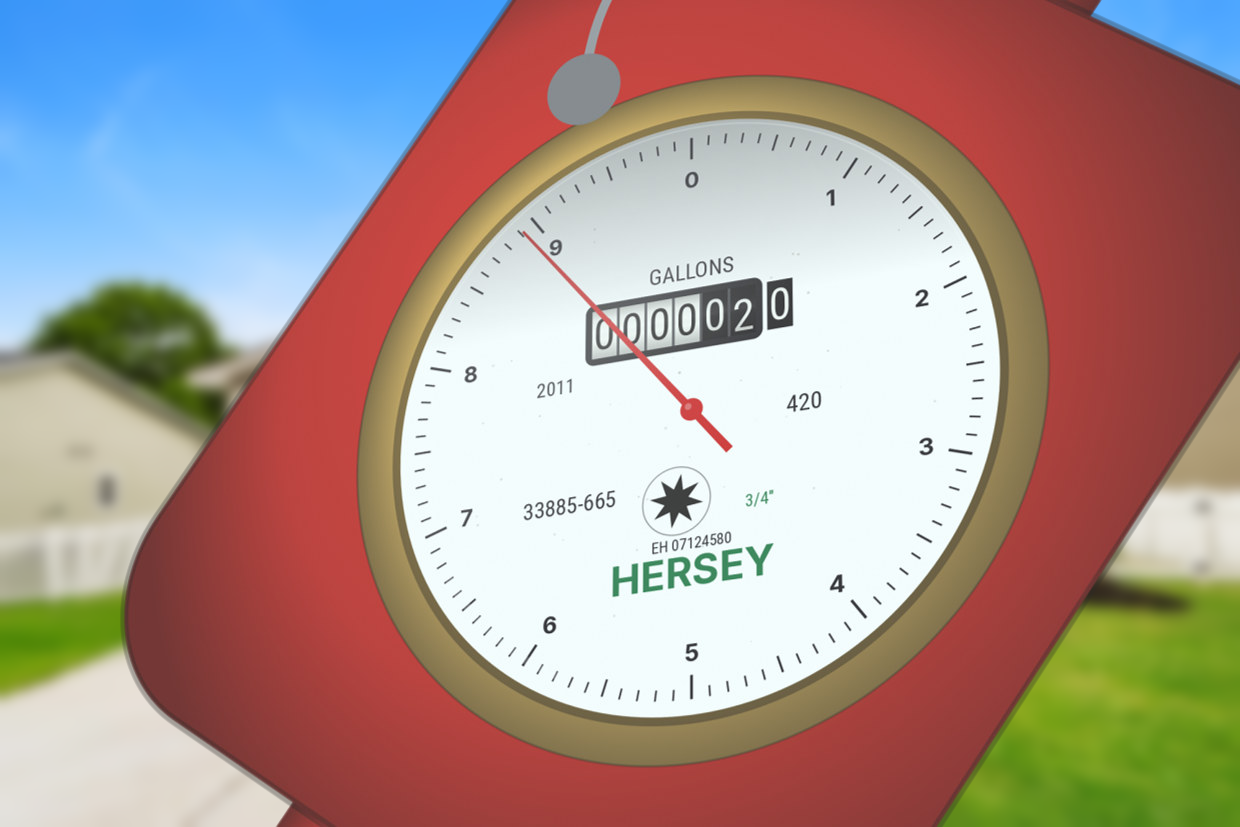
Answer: 18.9 (gal)
